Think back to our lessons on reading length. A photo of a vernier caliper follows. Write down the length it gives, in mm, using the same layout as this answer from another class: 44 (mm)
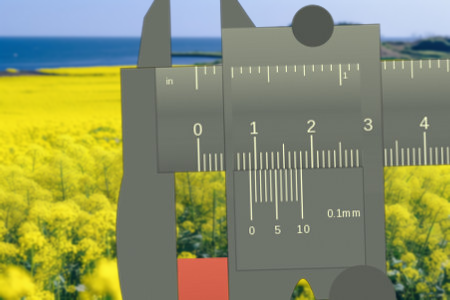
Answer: 9.0 (mm)
